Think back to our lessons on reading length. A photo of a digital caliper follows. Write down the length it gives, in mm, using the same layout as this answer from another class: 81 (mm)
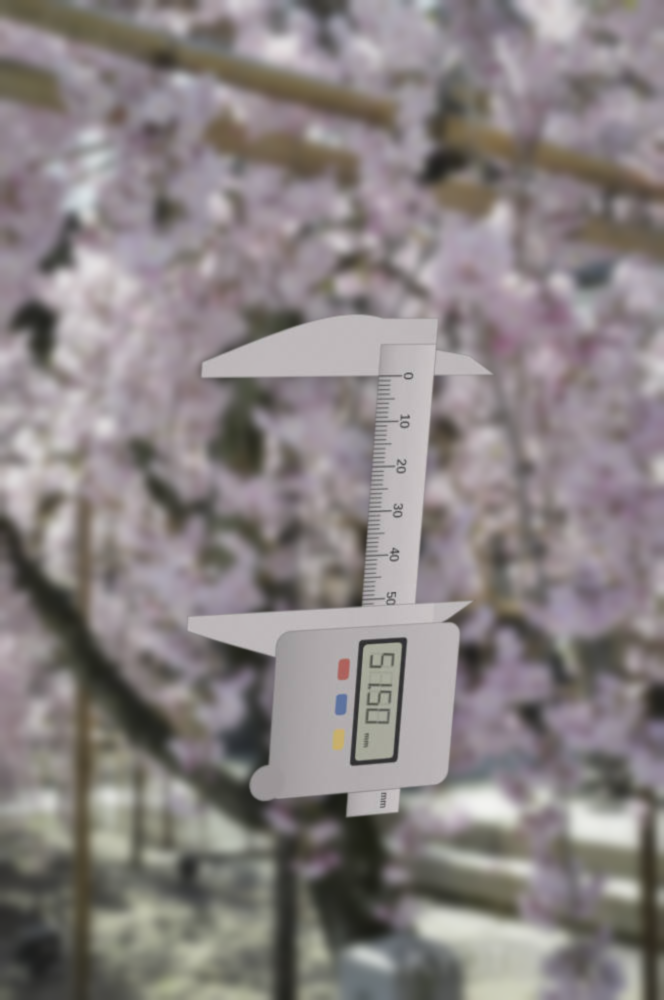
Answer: 51.50 (mm)
